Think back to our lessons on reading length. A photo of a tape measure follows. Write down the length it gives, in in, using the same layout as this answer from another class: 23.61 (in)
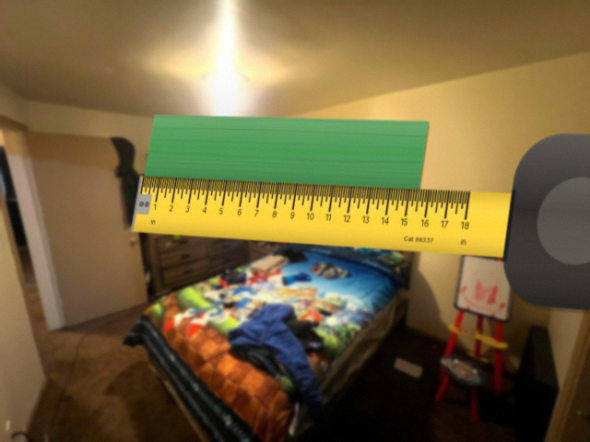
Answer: 15.5 (in)
